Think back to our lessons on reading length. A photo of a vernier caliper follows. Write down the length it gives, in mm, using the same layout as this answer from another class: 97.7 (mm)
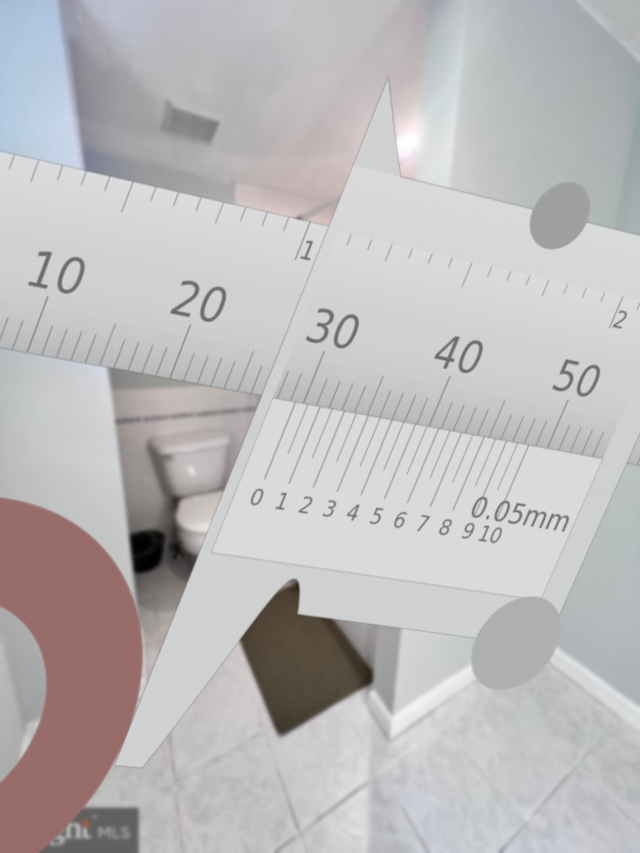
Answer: 29.4 (mm)
